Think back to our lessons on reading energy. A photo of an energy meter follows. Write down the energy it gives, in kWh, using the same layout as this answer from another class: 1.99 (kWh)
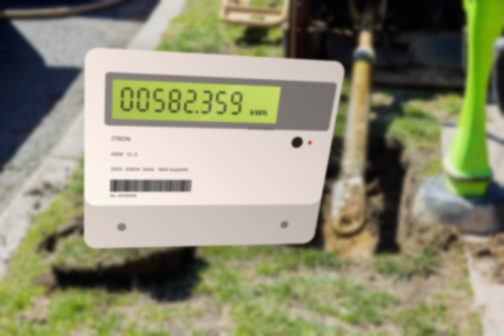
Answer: 582.359 (kWh)
